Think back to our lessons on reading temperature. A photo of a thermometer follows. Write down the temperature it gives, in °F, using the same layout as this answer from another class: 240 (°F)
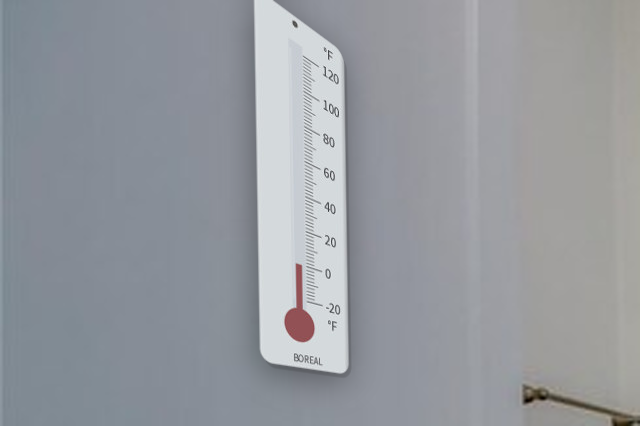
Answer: 0 (°F)
